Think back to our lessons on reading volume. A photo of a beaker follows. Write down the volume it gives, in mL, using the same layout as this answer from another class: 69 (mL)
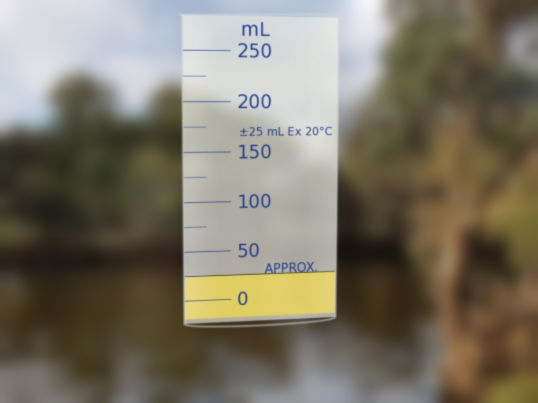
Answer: 25 (mL)
